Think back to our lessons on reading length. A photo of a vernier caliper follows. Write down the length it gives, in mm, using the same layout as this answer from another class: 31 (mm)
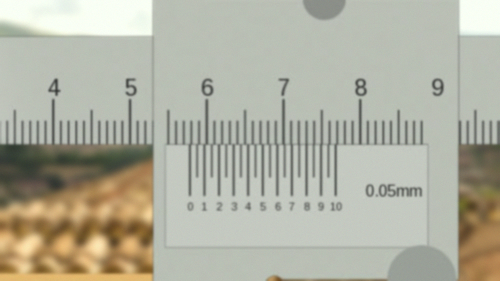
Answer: 57.8 (mm)
